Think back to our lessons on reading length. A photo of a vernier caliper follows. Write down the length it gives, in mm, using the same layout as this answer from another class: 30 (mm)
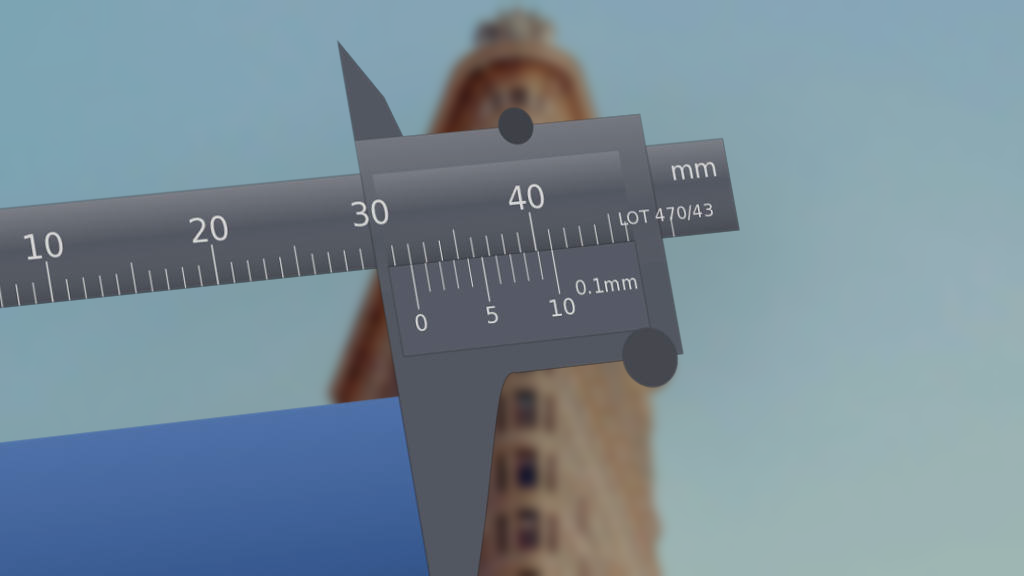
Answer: 32.0 (mm)
